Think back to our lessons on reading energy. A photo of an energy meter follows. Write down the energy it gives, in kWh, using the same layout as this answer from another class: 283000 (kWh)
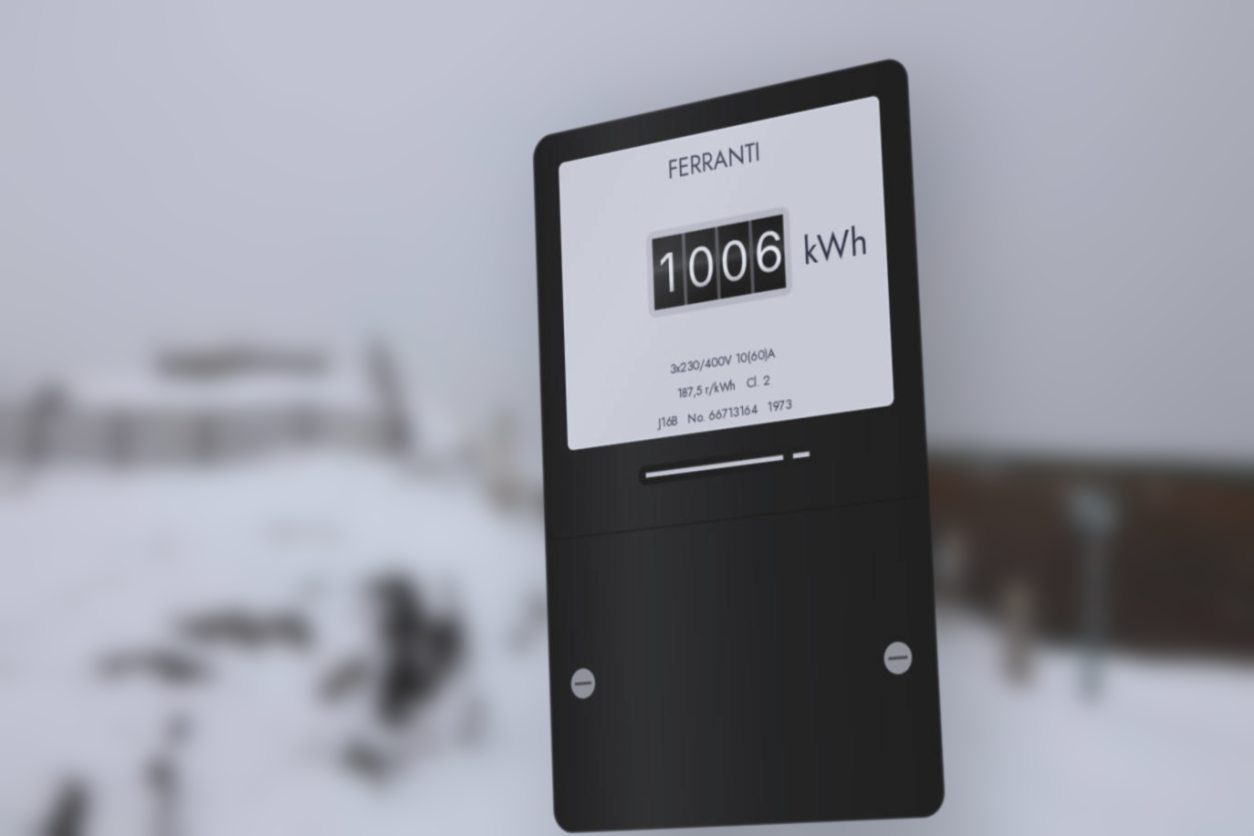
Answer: 1006 (kWh)
